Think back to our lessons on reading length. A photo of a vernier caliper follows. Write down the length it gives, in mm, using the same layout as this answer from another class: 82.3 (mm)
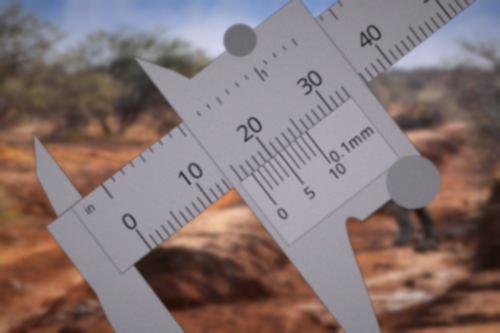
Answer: 16.6 (mm)
